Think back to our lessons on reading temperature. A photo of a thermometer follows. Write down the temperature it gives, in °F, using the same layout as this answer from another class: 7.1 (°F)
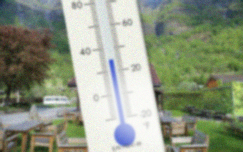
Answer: 30 (°F)
